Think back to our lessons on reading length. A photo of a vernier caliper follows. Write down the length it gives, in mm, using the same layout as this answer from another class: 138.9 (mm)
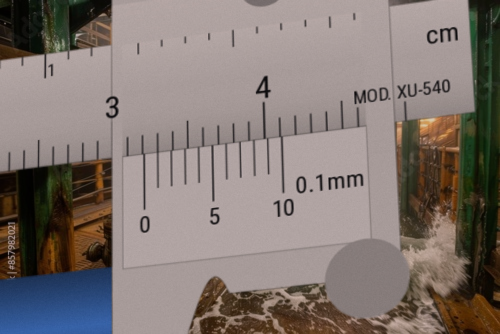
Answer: 32.1 (mm)
